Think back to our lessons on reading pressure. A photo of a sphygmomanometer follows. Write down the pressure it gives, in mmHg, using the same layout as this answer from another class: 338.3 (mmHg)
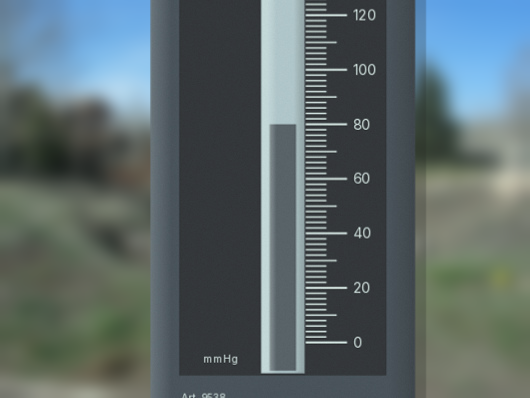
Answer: 80 (mmHg)
